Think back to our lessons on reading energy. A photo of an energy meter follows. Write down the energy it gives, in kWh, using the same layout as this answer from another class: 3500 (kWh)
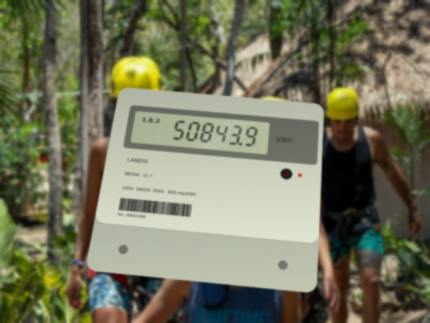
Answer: 50843.9 (kWh)
